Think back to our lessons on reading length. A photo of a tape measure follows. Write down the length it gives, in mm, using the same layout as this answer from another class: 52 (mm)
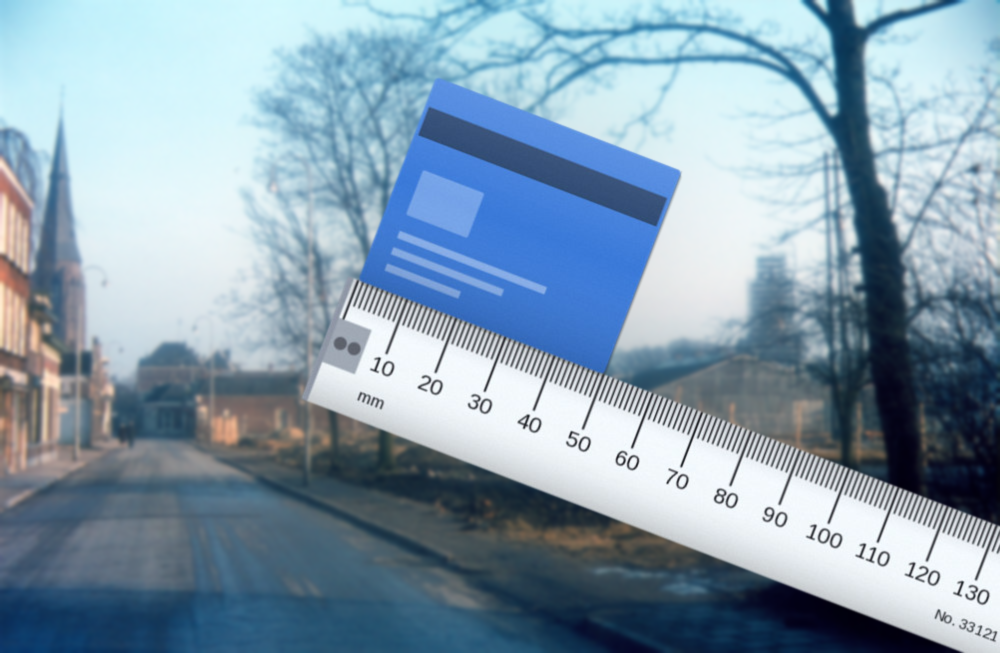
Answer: 50 (mm)
